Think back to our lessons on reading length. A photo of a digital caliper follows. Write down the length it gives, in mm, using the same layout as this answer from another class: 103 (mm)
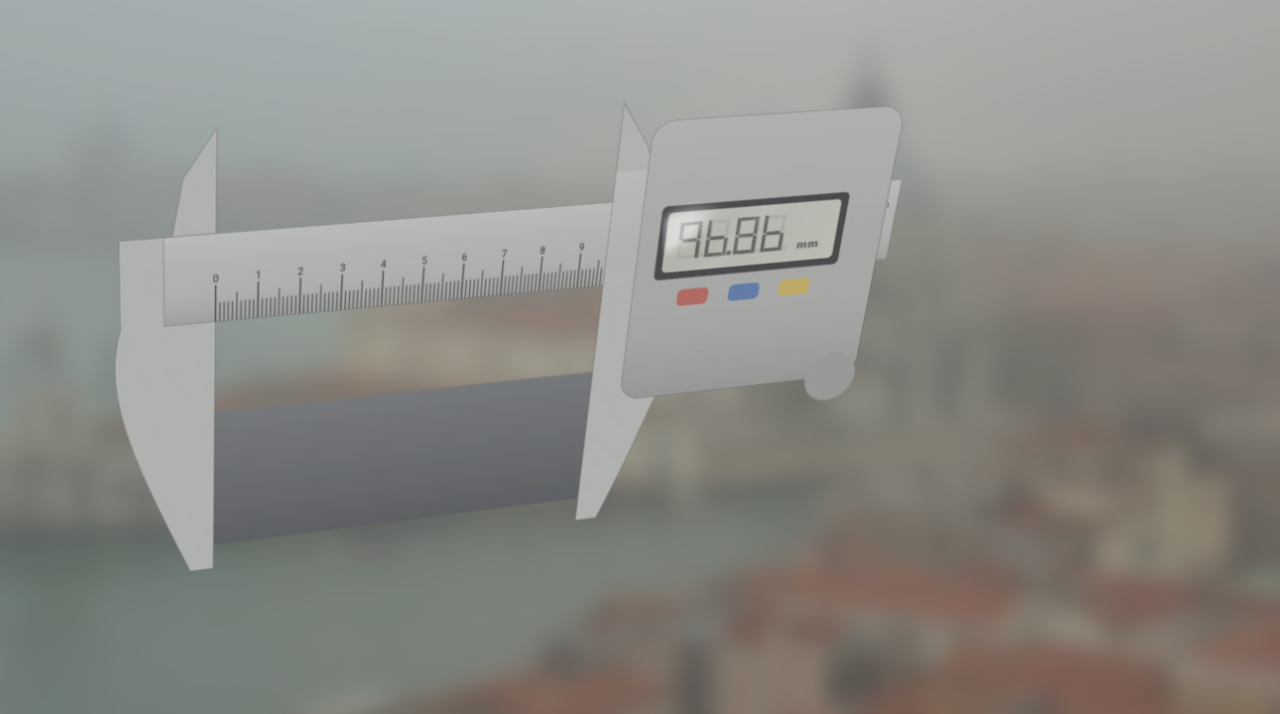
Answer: 96.86 (mm)
